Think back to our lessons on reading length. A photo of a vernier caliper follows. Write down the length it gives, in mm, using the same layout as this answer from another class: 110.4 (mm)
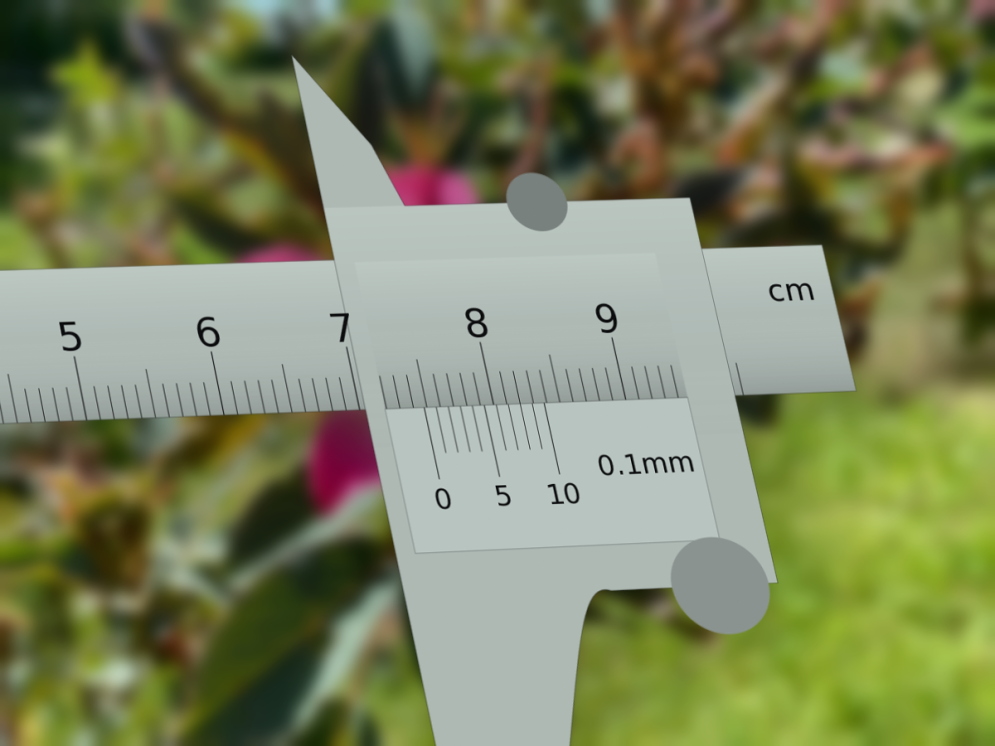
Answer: 74.8 (mm)
